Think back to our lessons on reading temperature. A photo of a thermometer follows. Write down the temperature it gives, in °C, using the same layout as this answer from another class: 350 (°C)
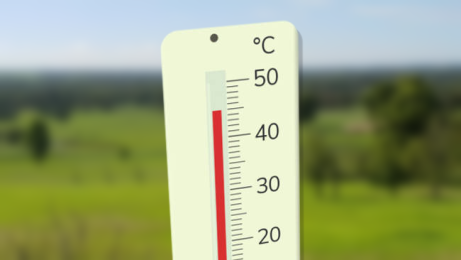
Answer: 45 (°C)
